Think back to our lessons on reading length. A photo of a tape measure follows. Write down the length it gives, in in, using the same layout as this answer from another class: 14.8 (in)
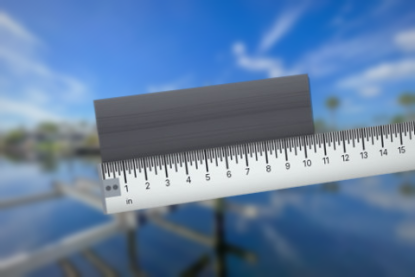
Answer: 10.5 (in)
